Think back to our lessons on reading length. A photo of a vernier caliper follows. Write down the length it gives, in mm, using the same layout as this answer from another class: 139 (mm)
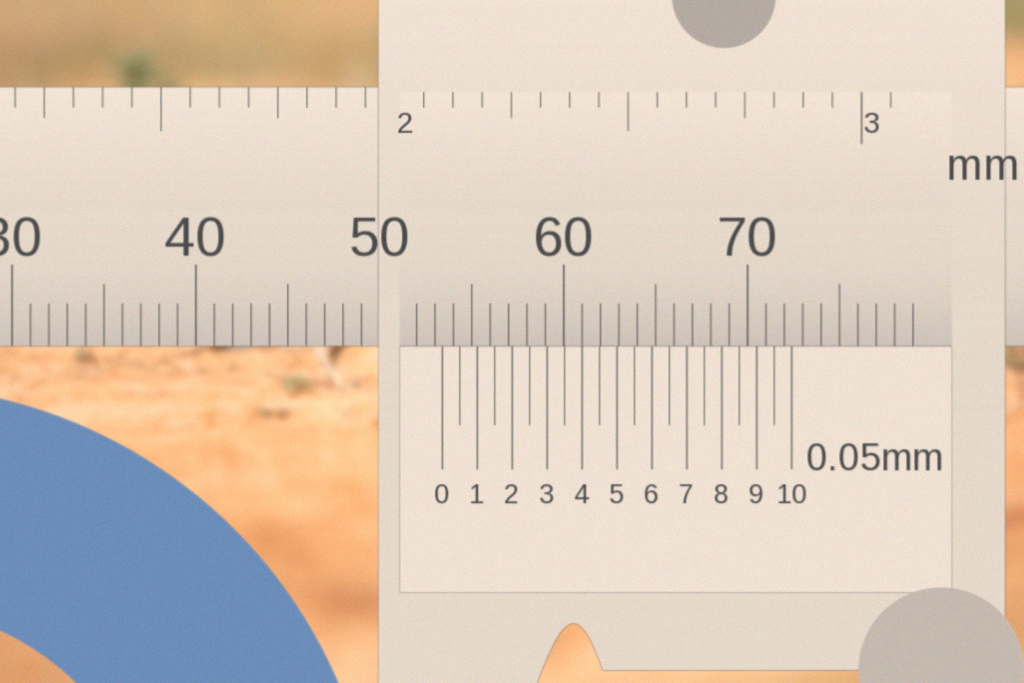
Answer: 53.4 (mm)
